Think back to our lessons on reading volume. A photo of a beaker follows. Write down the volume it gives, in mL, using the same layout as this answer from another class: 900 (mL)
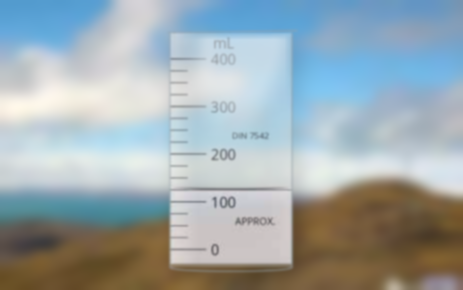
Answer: 125 (mL)
